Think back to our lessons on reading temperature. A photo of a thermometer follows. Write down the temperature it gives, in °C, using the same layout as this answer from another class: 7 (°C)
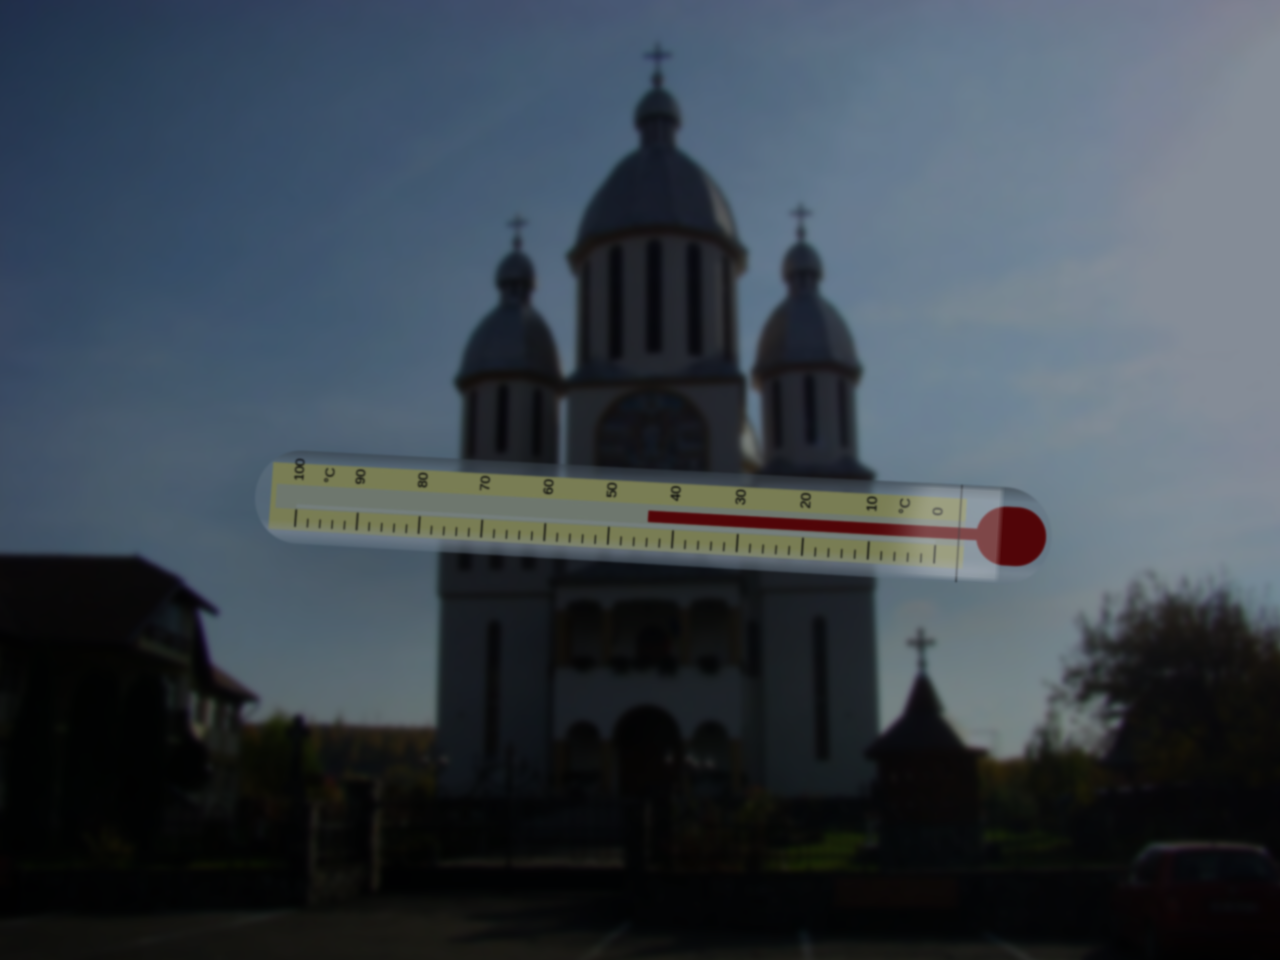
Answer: 44 (°C)
